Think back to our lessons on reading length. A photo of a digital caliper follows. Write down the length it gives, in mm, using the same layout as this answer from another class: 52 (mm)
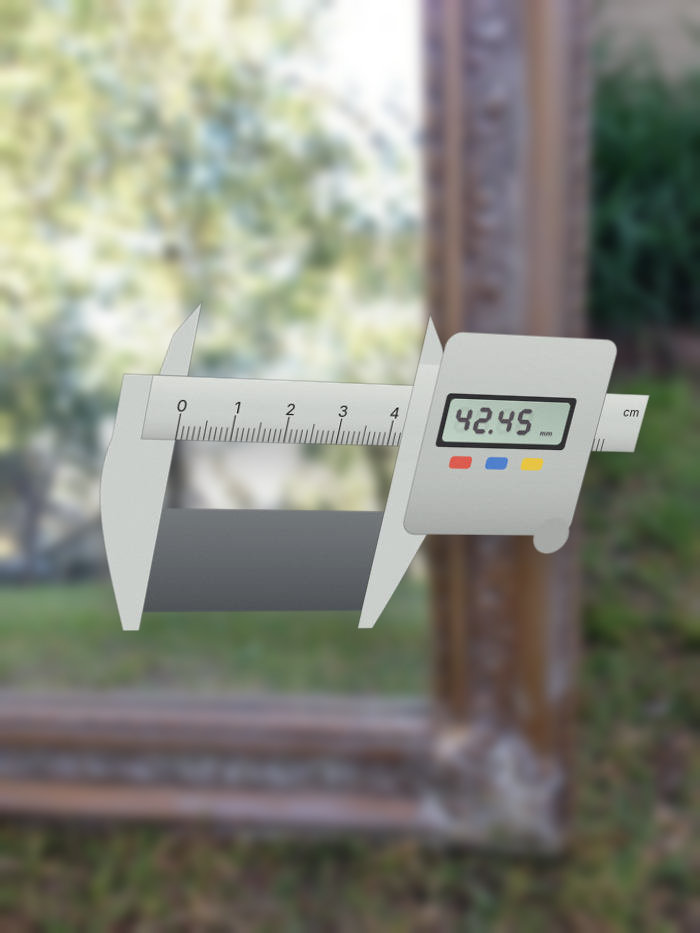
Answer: 42.45 (mm)
